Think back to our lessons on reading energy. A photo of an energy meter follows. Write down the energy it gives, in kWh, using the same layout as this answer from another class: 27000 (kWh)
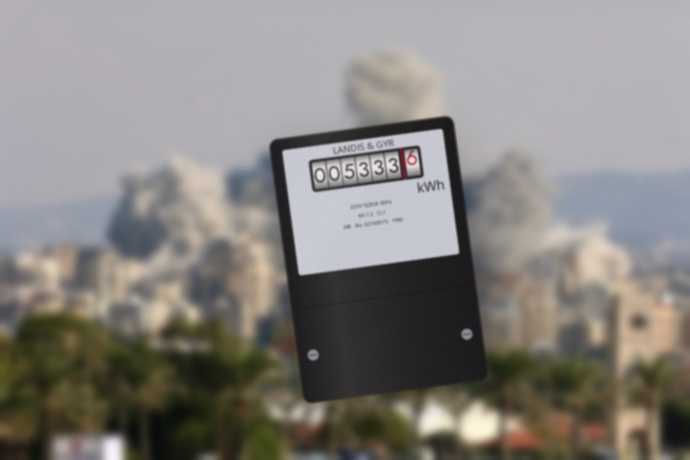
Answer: 5333.6 (kWh)
